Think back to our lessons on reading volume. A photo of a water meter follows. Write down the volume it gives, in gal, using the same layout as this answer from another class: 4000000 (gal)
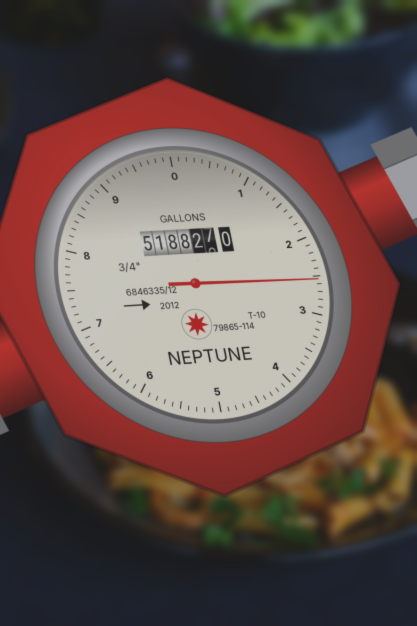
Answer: 5188272.5 (gal)
